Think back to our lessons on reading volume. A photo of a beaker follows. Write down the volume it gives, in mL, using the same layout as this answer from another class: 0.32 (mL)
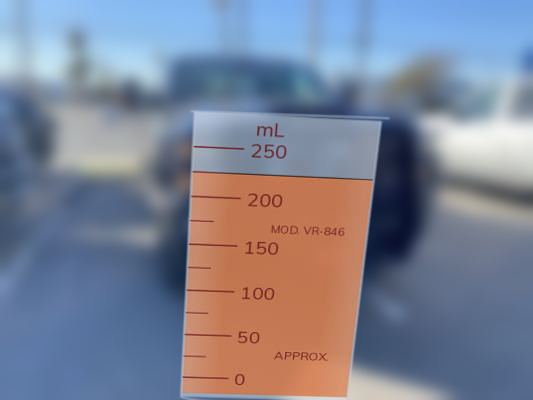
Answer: 225 (mL)
